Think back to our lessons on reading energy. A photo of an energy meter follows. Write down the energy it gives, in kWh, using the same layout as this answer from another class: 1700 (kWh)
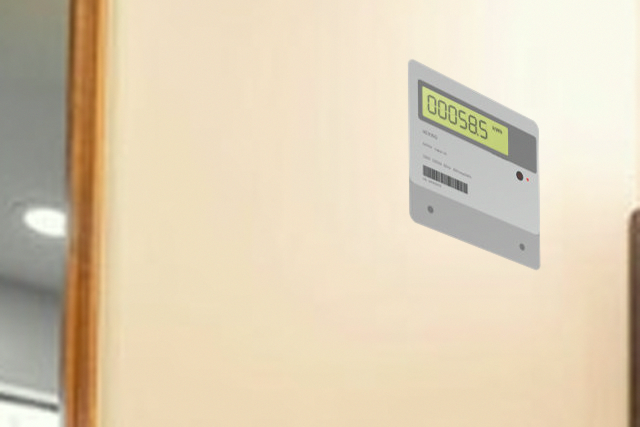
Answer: 58.5 (kWh)
